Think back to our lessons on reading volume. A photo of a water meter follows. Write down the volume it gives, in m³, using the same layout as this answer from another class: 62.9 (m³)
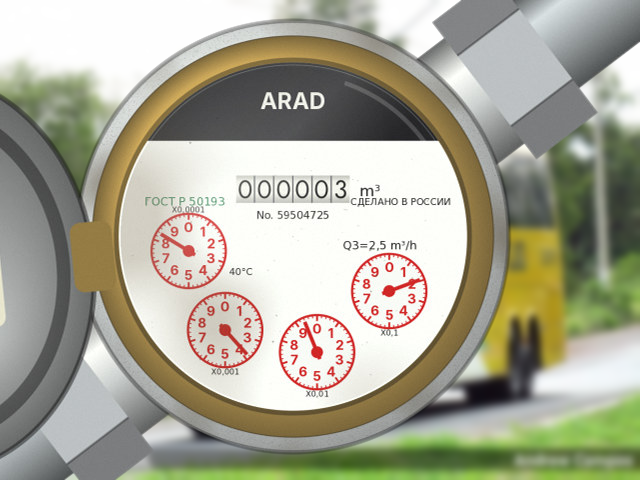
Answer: 3.1938 (m³)
